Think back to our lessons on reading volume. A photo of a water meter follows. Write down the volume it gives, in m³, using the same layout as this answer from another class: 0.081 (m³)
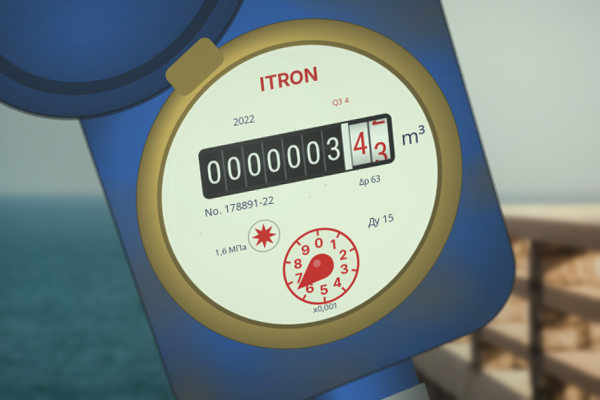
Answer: 3.426 (m³)
